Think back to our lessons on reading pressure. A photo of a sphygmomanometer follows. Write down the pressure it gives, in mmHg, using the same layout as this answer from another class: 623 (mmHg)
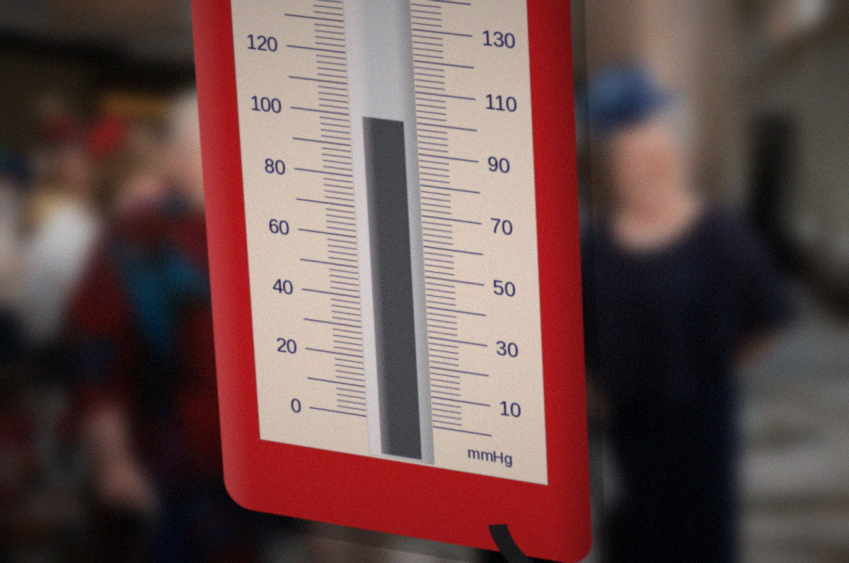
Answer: 100 (mmHg)
